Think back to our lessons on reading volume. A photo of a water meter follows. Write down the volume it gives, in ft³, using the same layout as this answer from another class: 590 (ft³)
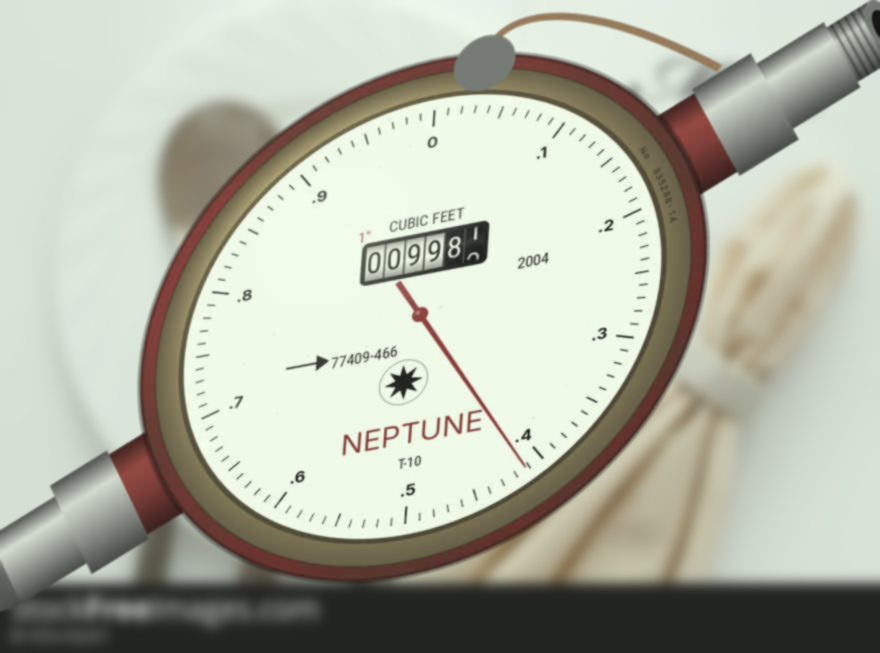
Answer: 9981.41 (ft³)
